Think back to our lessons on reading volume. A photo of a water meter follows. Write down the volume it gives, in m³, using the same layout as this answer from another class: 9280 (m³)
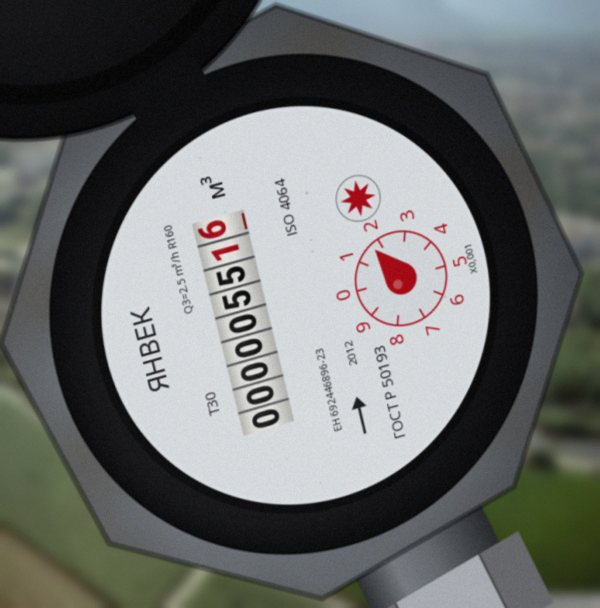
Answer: 55.161 (m³)
